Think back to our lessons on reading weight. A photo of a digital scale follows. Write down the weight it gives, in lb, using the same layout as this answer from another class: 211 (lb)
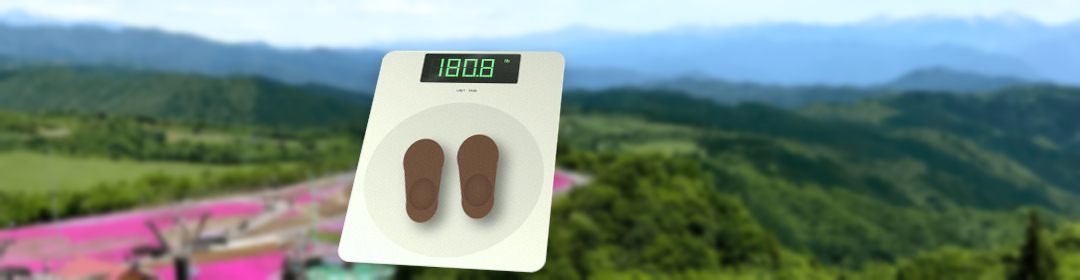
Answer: 180.8 (lb)
